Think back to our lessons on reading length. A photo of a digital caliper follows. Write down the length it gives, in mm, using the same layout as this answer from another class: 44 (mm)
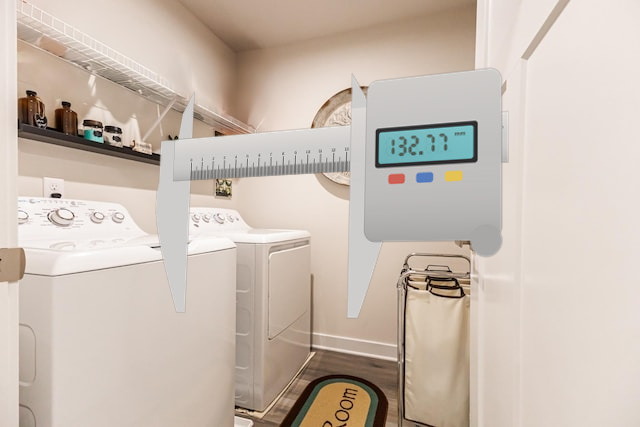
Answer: 132.77 (mm)
